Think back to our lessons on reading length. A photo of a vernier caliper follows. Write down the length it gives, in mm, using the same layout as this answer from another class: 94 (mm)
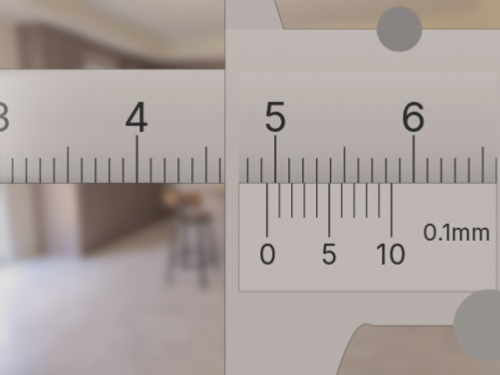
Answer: 49.4 (mm)
